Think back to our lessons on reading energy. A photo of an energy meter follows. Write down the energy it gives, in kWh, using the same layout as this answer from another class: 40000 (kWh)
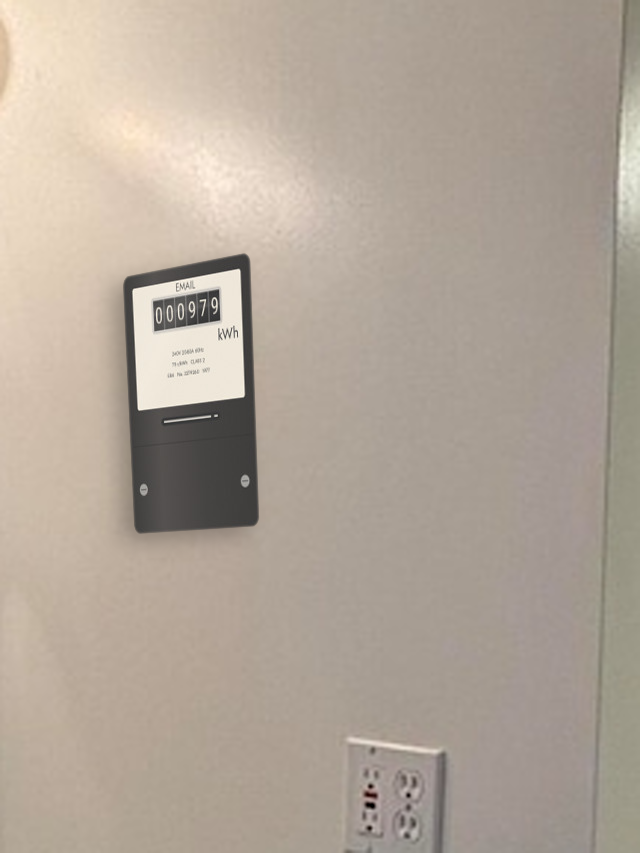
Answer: 979 (kWh)
